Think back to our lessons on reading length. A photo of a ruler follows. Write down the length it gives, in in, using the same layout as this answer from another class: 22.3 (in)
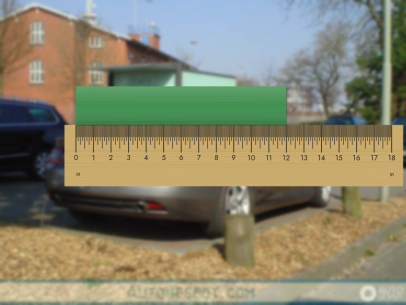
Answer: 12 (in)
